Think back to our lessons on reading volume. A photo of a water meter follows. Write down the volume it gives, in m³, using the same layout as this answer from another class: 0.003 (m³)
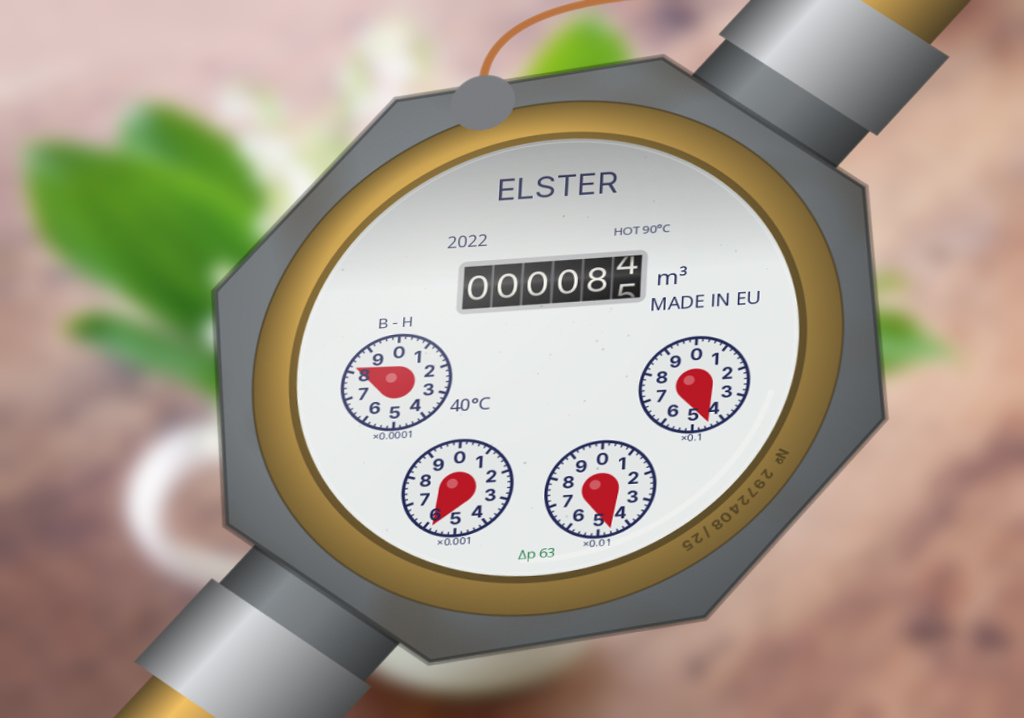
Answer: 84.4458 (m³)
